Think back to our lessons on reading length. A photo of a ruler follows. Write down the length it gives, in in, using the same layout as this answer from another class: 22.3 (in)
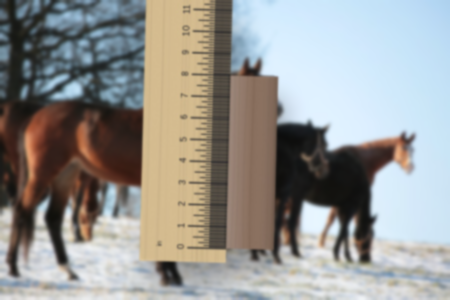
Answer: 8 (in)
